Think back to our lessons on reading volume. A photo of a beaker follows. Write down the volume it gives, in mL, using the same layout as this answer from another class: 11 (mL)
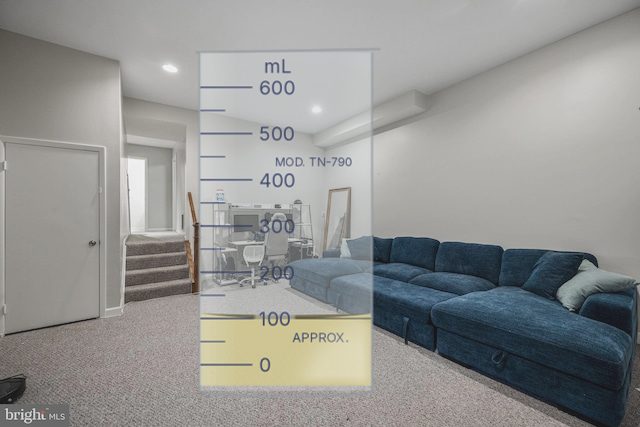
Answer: 100 (mL)
